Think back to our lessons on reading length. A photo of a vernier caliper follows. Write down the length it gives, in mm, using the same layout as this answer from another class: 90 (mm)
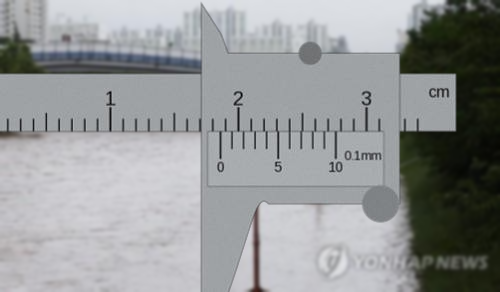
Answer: 18.6 (mm)
